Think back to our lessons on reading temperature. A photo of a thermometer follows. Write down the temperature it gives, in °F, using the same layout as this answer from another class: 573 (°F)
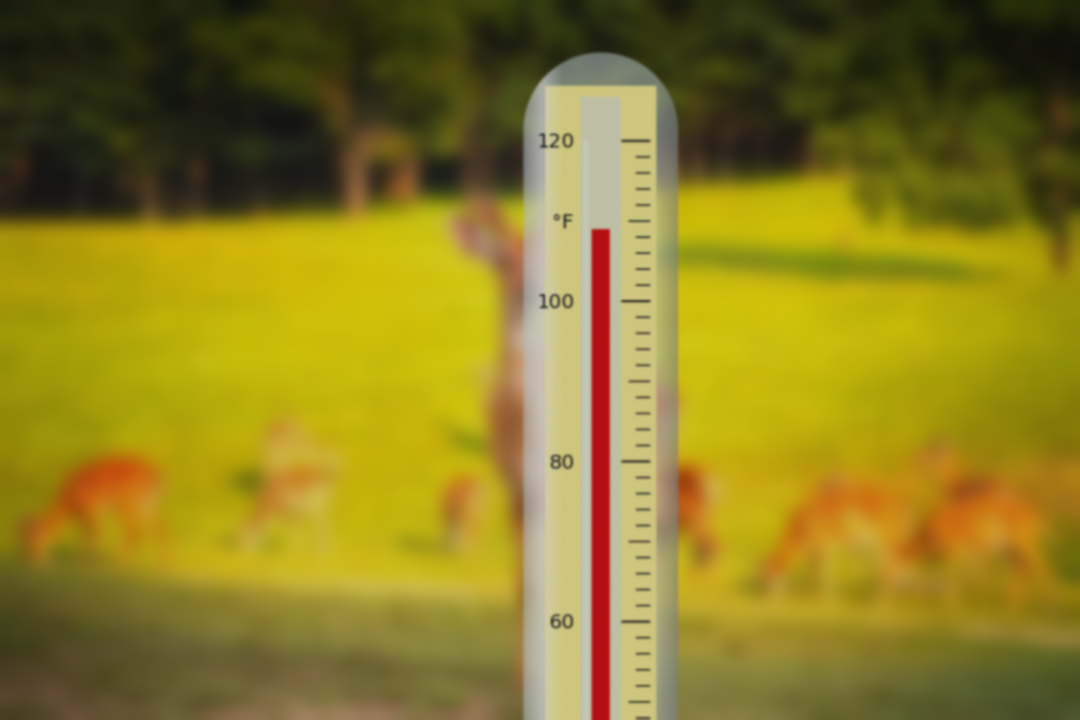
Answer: 109 (°F)
